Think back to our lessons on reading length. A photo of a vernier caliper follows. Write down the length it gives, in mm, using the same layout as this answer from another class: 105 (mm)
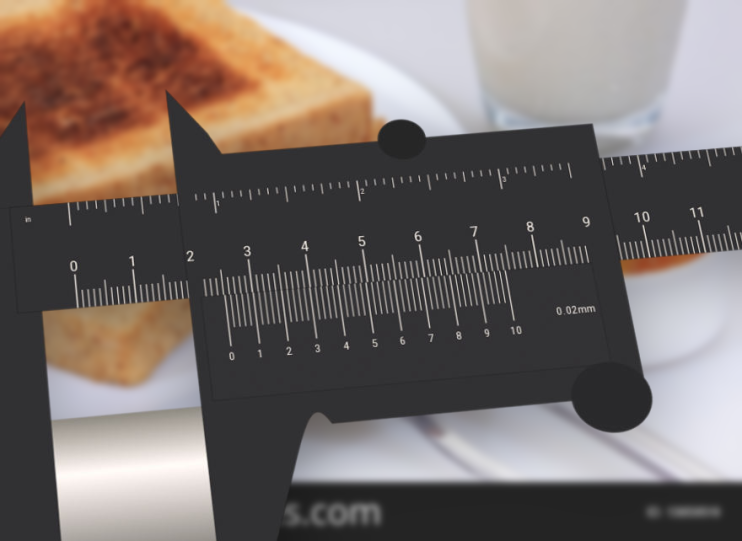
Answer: 25.2 (mm)
